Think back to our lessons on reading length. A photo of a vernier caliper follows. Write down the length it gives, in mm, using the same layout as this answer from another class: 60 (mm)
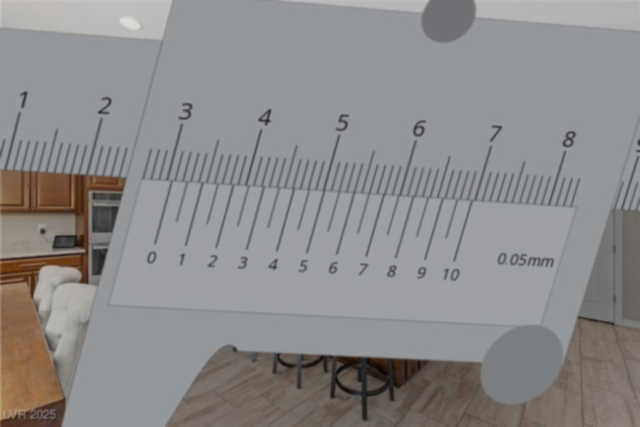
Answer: 30.6 (mm)
